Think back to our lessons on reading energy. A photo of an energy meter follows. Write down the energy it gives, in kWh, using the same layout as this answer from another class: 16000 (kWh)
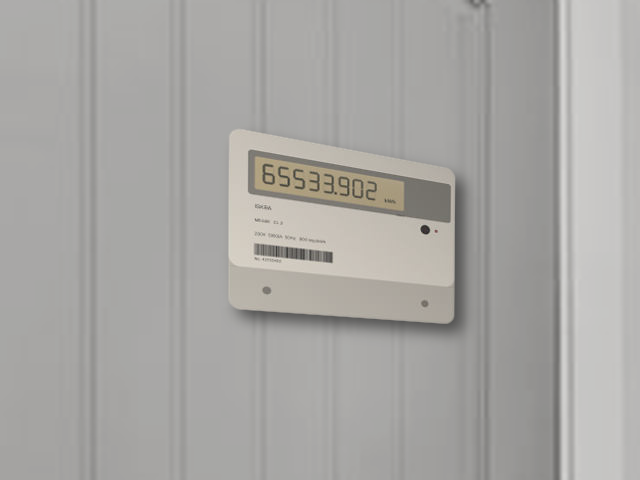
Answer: 65533.902 (kWh)
